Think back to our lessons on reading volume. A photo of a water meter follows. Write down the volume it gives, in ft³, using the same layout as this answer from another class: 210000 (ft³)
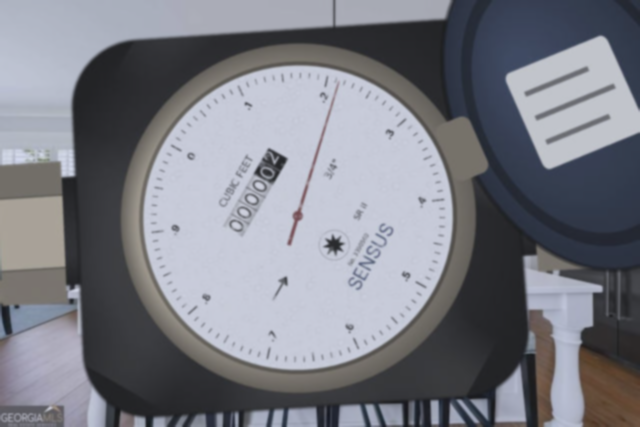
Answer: 2.21 (ft³)
